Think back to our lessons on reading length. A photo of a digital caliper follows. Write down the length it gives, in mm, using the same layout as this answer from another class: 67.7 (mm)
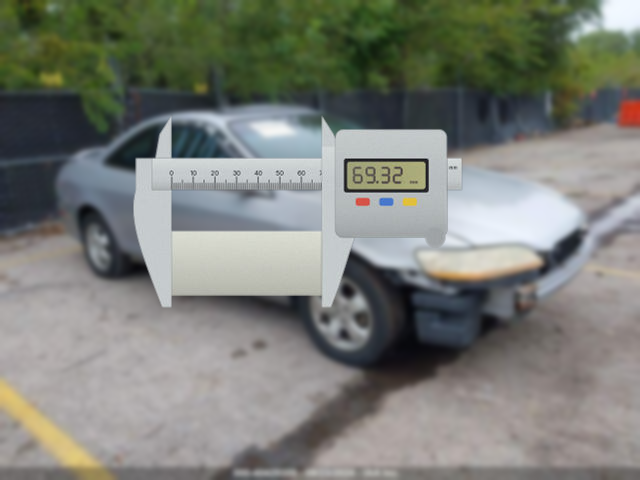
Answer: 69.32 (mm)
